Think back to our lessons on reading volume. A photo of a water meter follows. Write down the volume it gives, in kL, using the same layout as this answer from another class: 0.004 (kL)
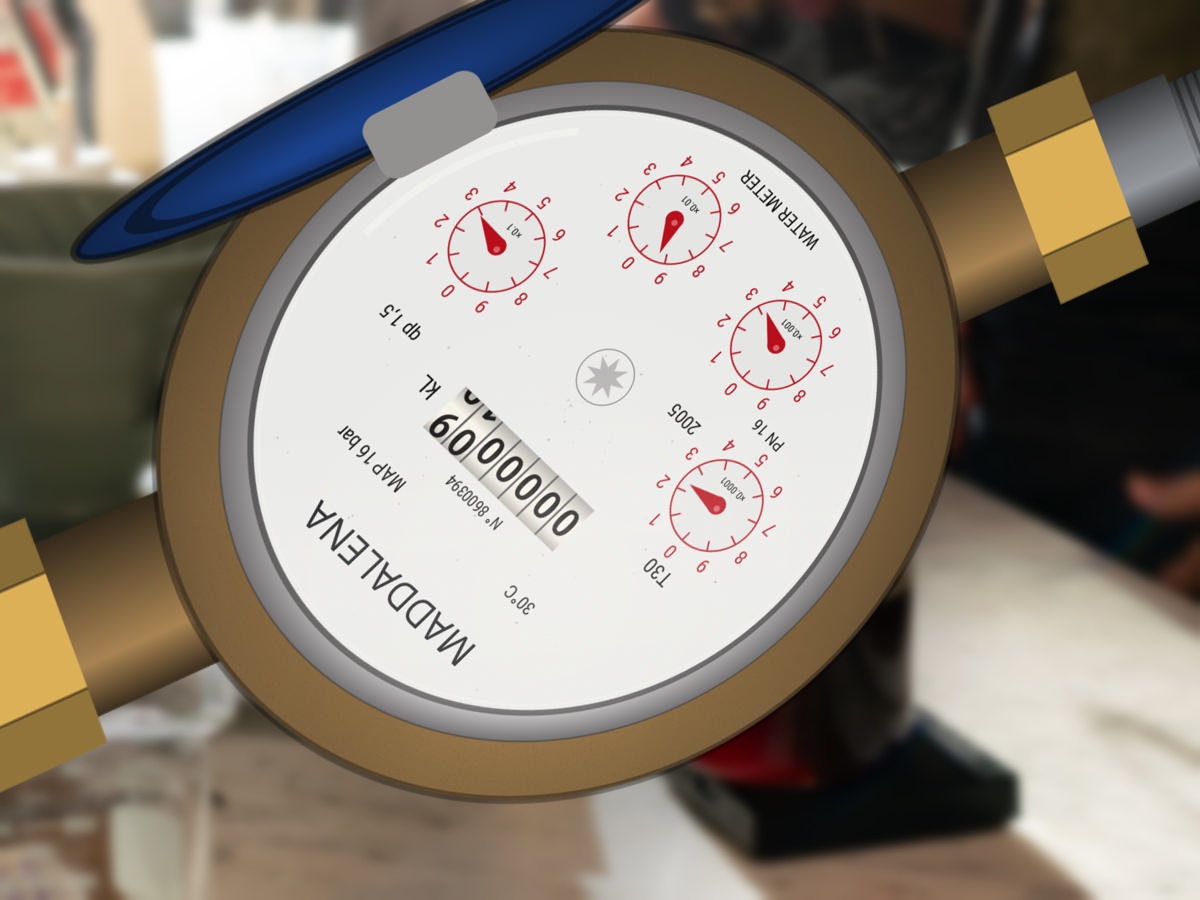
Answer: 9.2932 (kL)
